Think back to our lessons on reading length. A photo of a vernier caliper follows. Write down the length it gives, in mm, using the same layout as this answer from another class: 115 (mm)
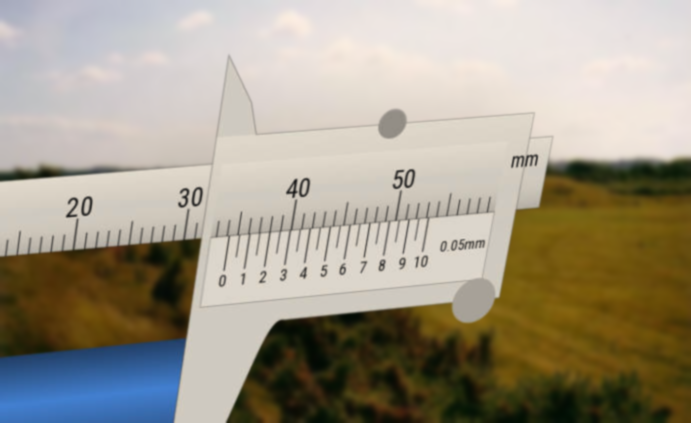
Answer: 34.2 (mm)
